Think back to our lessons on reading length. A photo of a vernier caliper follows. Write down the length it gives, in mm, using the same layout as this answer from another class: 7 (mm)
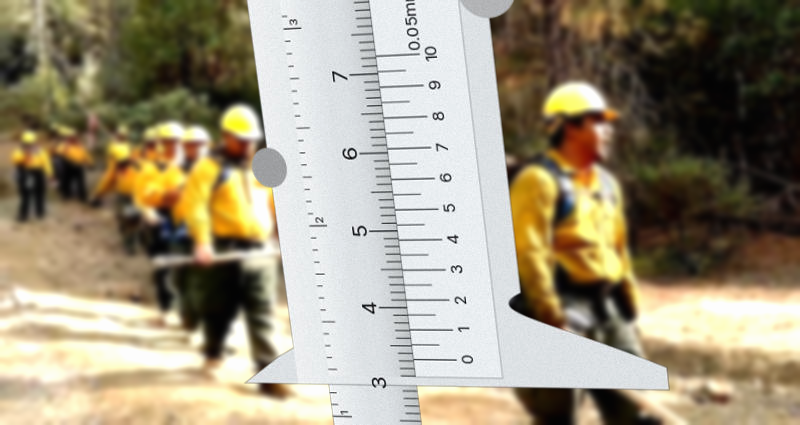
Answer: 33.2 (mm)
